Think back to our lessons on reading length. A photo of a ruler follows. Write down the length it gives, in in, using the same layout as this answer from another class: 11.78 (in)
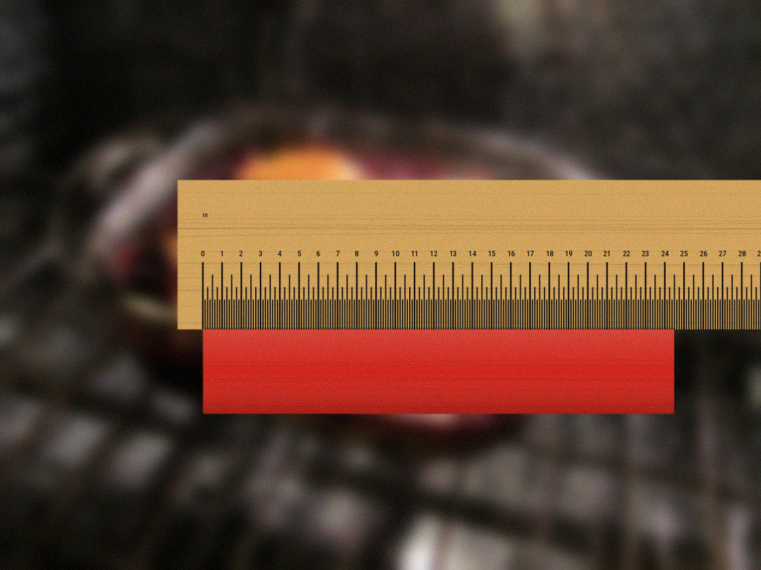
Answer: 24.5 (in)
